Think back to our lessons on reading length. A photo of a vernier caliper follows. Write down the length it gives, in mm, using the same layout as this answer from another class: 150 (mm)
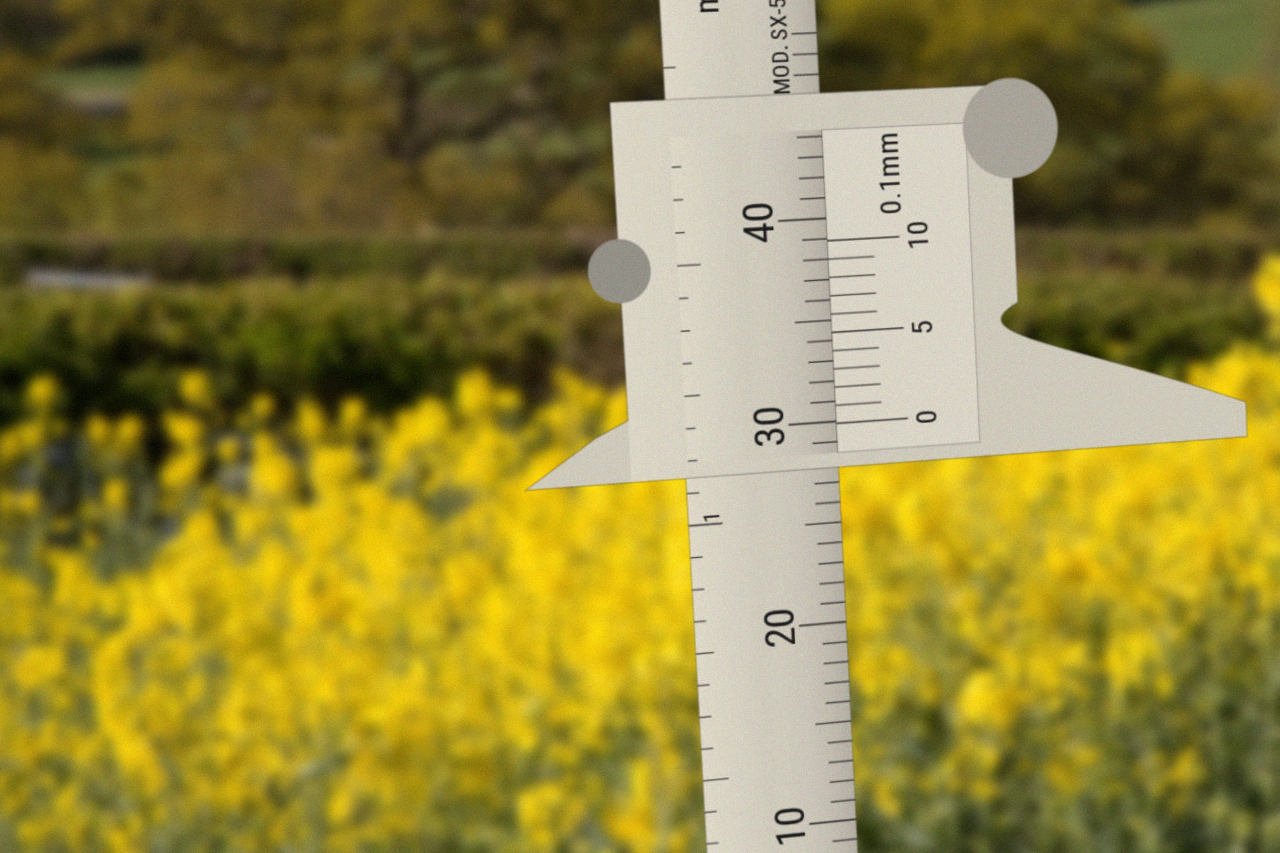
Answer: 29.9 (mm)
